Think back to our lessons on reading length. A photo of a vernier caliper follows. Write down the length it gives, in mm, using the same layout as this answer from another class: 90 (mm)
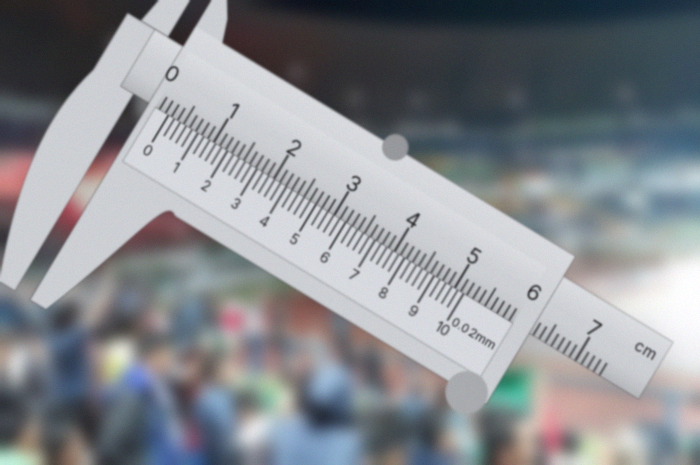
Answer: 2.5 (mm)
